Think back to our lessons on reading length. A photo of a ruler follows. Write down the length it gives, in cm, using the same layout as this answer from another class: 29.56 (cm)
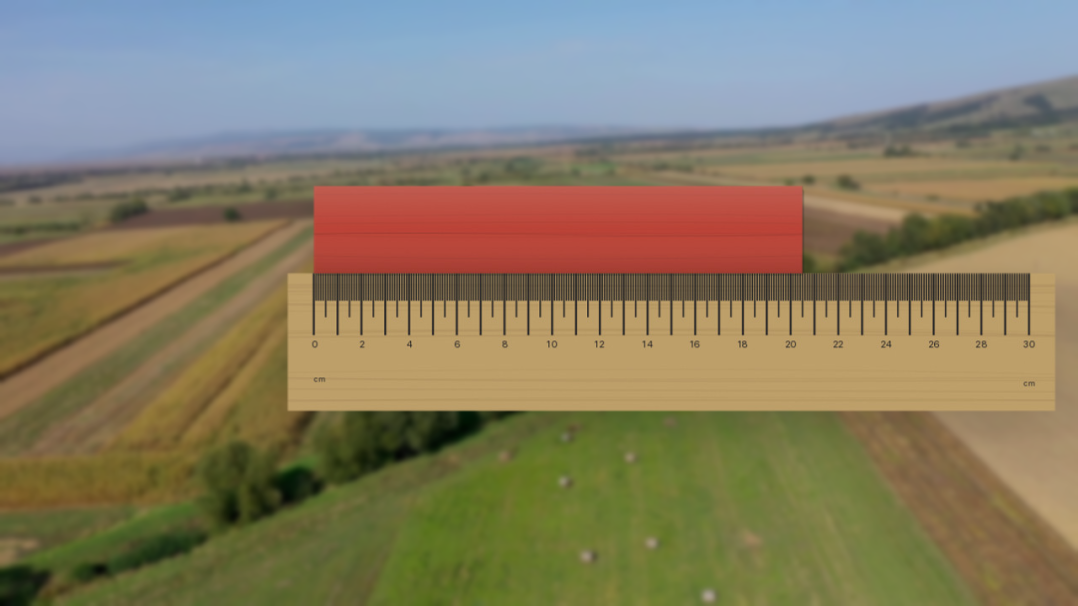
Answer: 20.5 (cm)
